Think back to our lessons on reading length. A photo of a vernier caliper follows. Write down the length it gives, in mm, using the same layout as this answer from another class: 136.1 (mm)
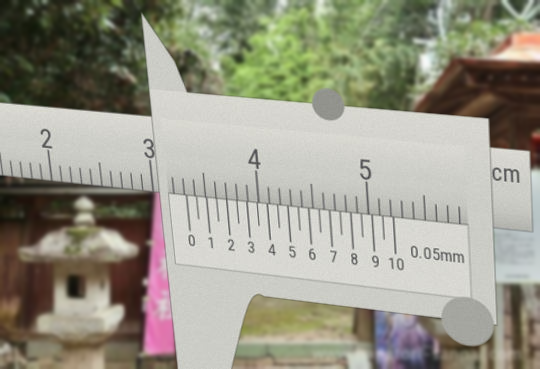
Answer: 33.2 (mm)
